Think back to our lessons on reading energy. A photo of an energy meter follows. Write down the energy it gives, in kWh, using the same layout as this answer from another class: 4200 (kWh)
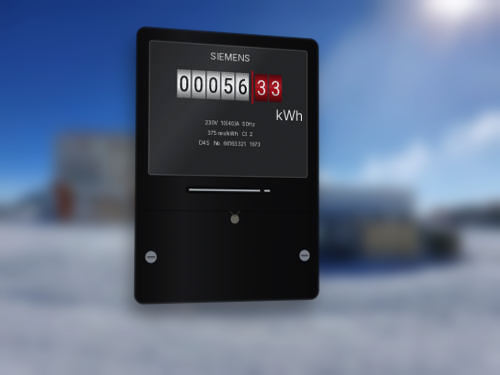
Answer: 56.33 (kWh)
